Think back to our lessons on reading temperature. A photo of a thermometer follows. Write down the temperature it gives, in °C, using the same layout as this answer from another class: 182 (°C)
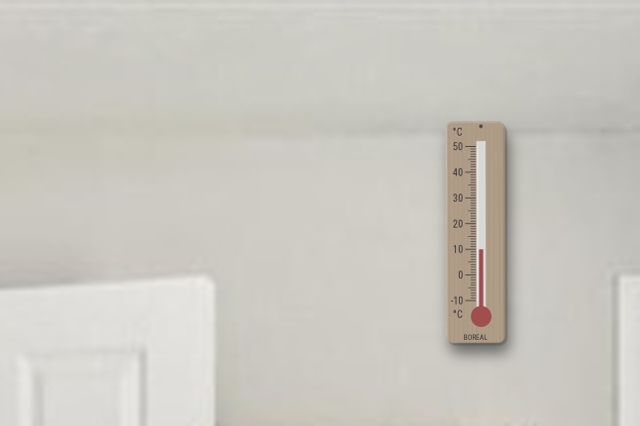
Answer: 10 (°C)
